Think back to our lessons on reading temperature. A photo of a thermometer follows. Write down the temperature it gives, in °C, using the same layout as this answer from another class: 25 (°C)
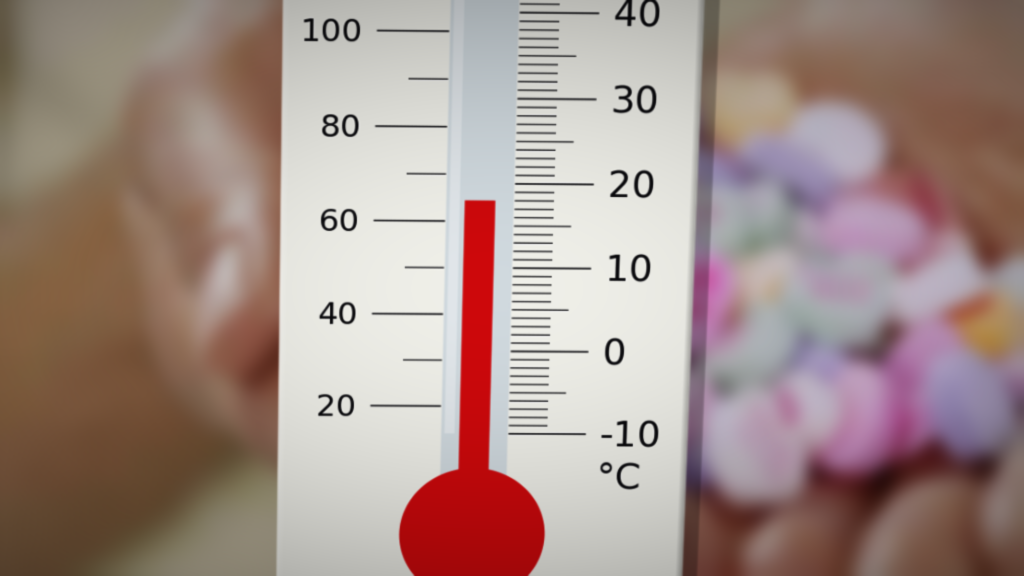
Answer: 18 (°C)
